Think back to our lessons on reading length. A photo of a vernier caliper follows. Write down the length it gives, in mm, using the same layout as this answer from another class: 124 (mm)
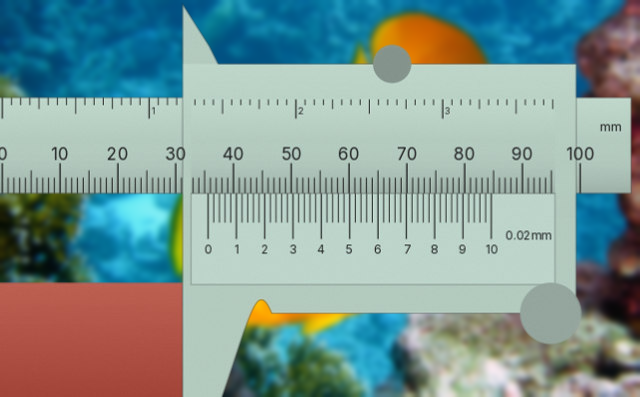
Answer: 35.6 (mm)
